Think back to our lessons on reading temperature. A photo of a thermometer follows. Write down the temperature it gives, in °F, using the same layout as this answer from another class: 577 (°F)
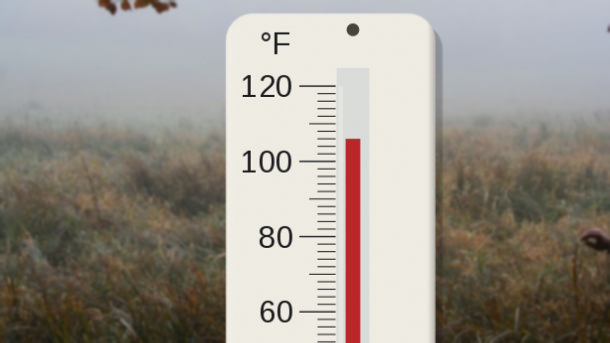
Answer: 106 (°F)
